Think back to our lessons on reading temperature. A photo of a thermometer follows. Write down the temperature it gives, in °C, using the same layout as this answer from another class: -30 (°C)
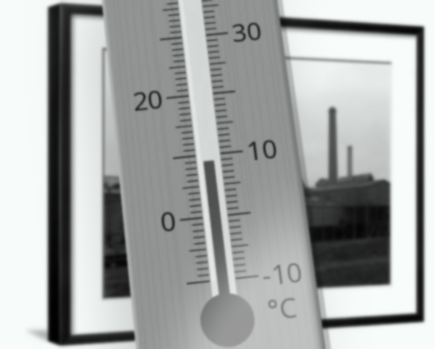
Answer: 9 (°C)
